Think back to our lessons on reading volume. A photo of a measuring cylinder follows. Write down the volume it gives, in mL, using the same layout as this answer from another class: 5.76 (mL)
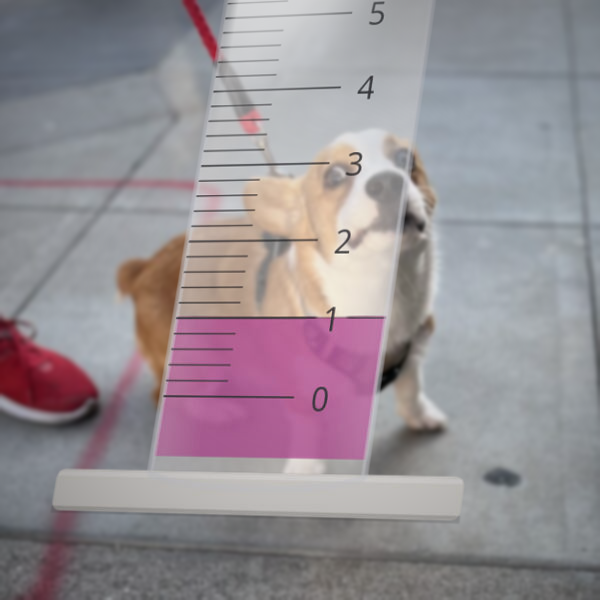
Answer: 1 (mL)
